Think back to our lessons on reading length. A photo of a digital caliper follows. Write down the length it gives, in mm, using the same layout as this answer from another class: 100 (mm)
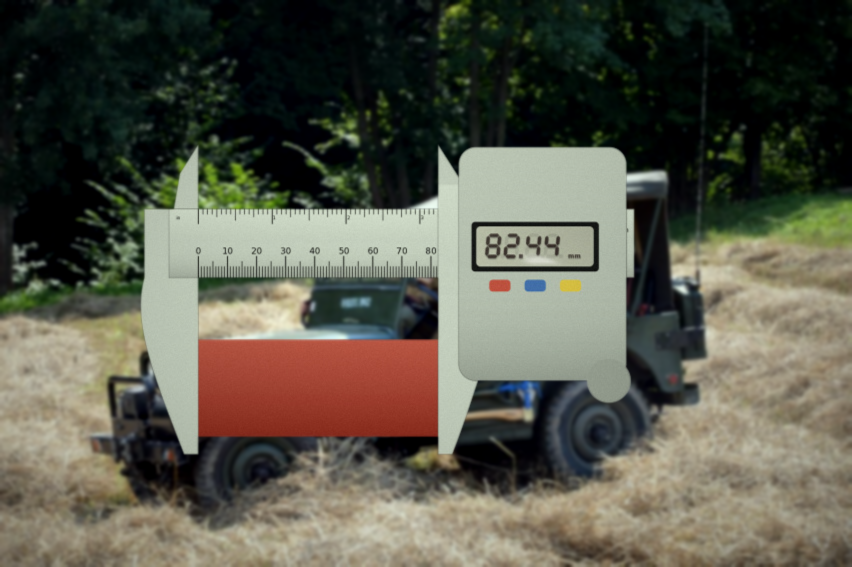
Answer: 82.44 (mm)
